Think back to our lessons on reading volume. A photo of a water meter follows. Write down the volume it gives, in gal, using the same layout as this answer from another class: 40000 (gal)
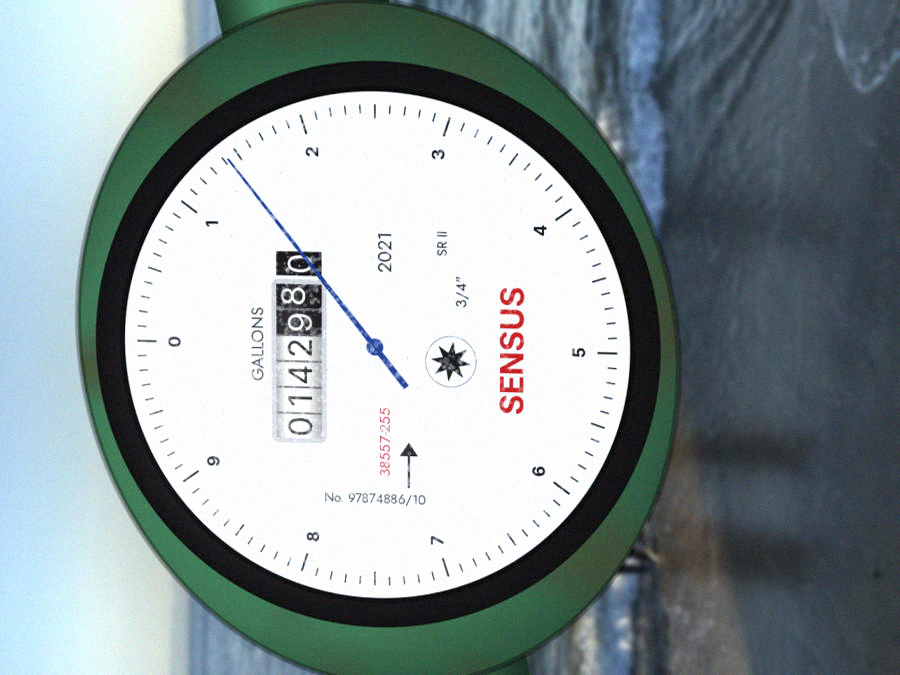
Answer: 142981.4 (gal)
